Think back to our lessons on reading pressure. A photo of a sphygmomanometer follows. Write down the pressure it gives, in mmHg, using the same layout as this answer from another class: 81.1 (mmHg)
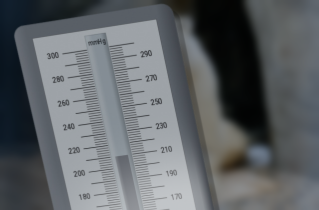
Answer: 210 (mmHg)
